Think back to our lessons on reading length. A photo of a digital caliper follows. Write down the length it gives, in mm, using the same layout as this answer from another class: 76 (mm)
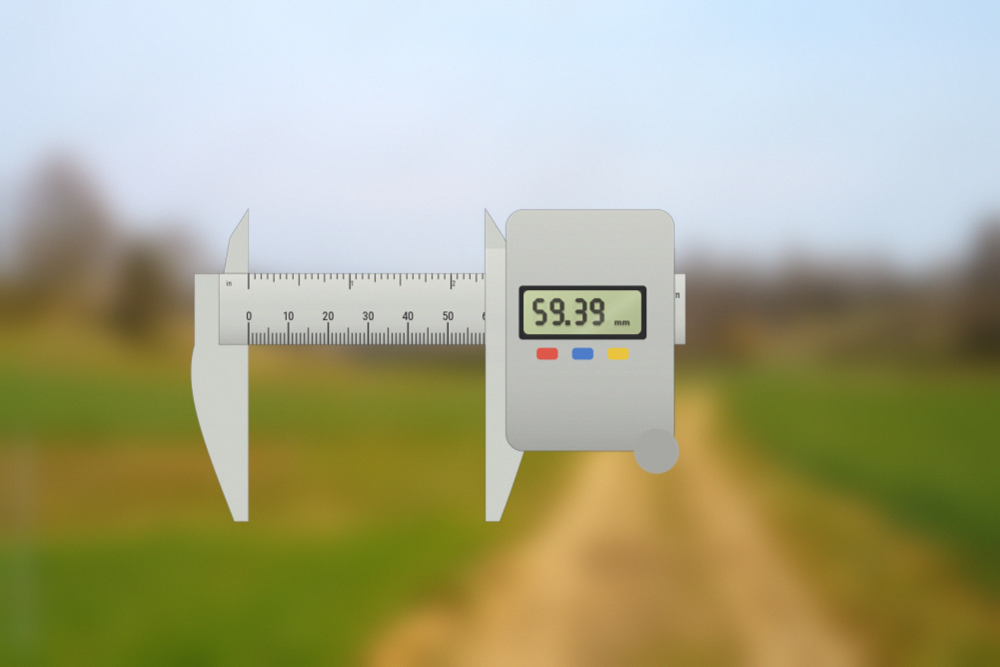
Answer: 59.39 (mm)
